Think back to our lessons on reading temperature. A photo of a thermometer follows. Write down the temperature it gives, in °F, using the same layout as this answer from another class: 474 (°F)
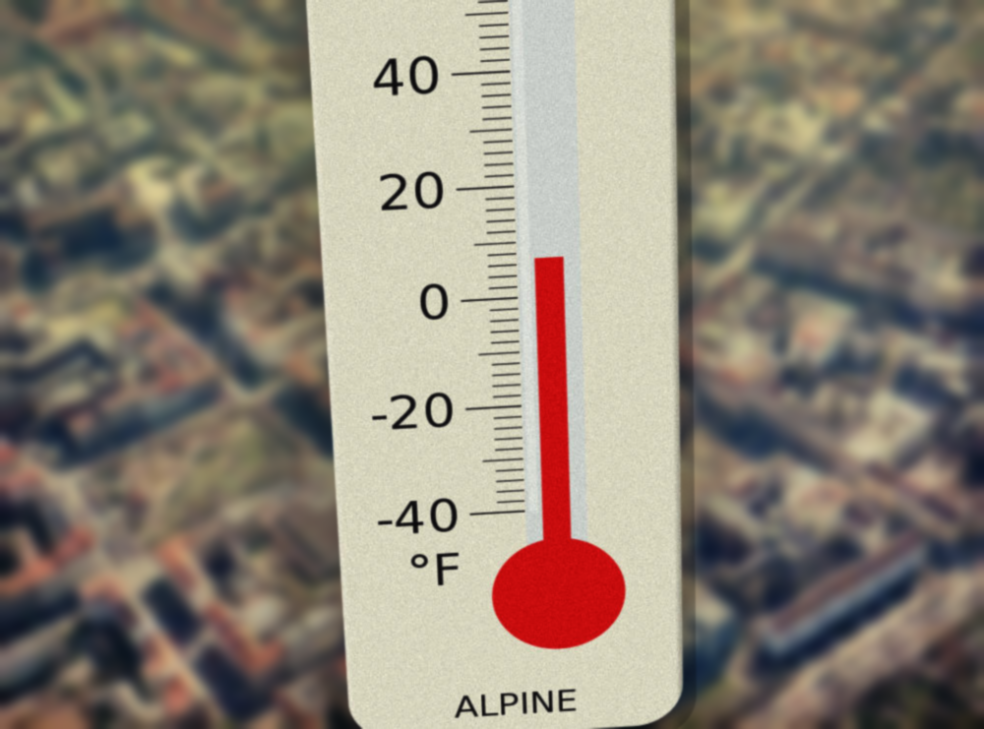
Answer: 7 (°F)
